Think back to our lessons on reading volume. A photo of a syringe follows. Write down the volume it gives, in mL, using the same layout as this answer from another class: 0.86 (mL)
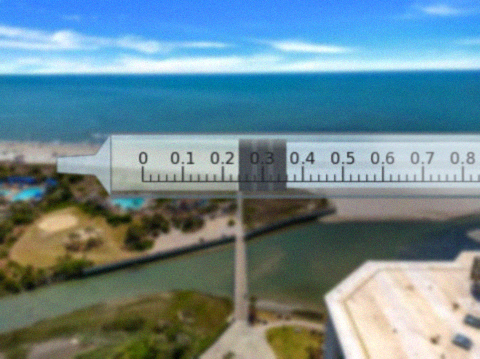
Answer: 0.24 (mL)
